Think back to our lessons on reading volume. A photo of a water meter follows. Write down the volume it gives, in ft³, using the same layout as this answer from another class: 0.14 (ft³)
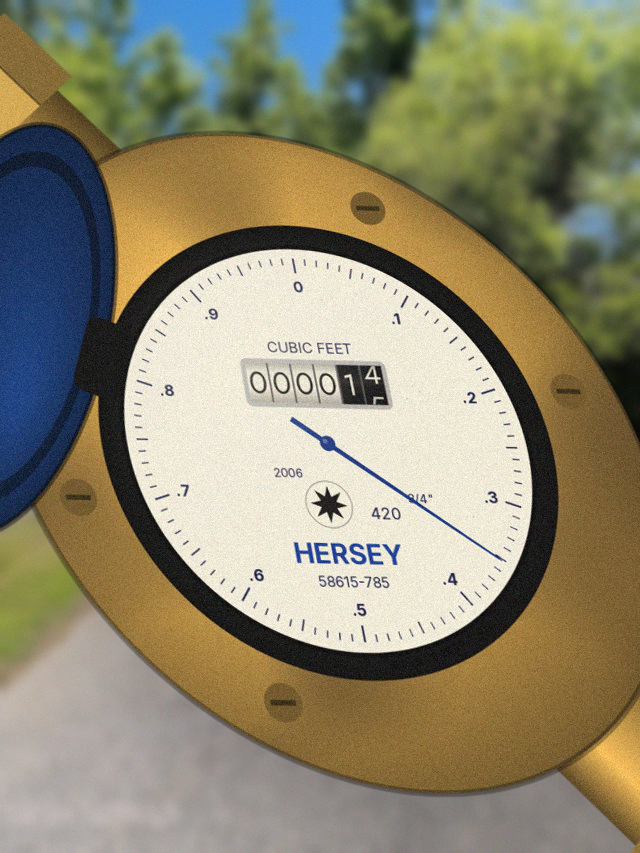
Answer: 14.35 (ft³)
